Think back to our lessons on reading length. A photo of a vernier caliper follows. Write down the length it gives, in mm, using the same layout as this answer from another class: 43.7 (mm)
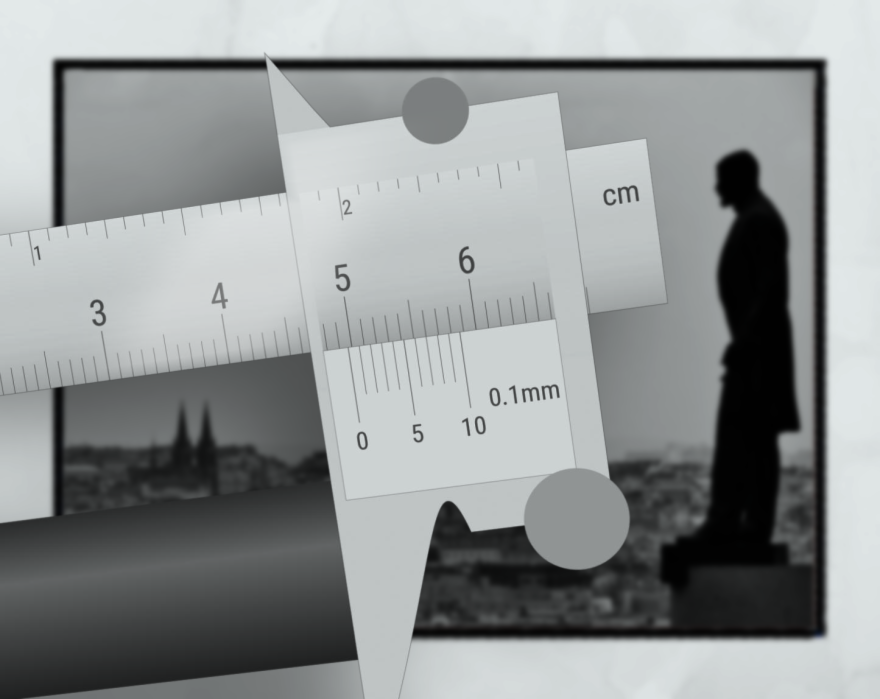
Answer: 49.7 (mm)
